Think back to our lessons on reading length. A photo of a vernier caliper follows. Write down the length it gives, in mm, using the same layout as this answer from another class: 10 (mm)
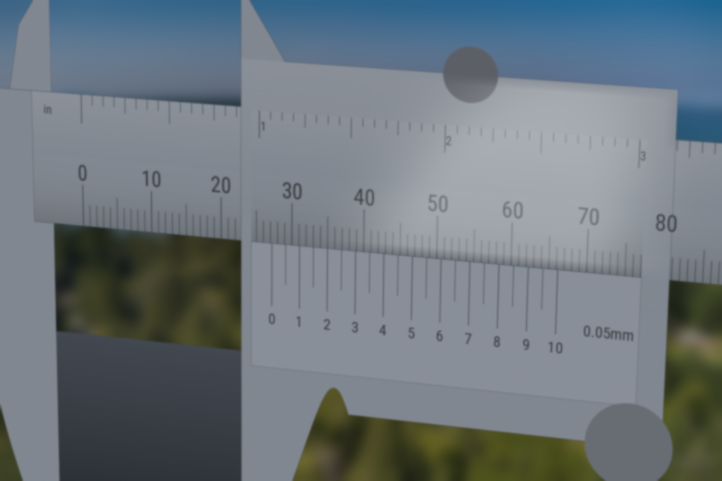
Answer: 27.2 (mm)
